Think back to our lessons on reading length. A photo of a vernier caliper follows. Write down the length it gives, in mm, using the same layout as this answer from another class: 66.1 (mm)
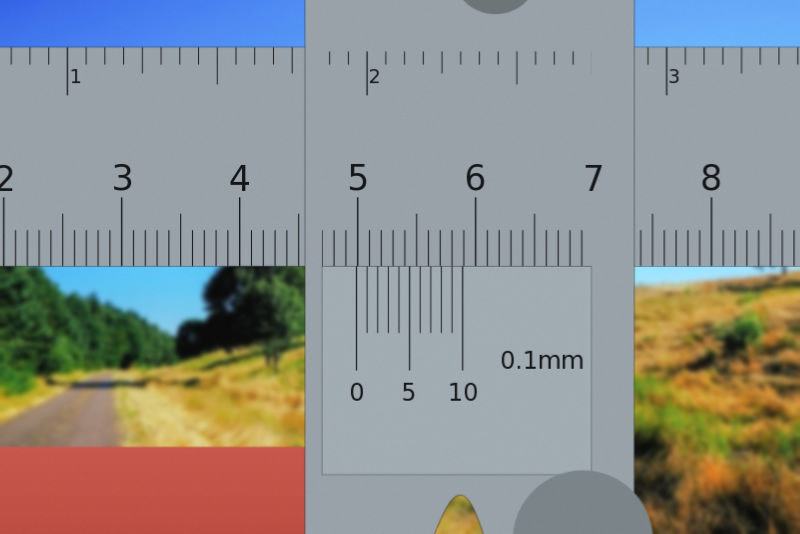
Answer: 49.9 (mm)
